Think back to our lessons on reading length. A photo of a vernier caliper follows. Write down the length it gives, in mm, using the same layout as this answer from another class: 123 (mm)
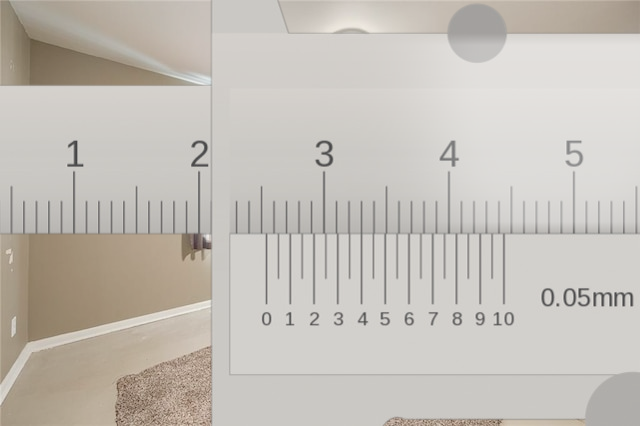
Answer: 25.4 (mm)
